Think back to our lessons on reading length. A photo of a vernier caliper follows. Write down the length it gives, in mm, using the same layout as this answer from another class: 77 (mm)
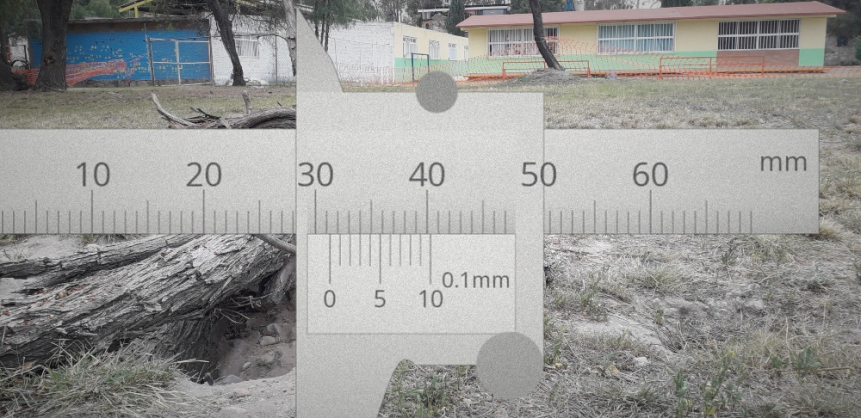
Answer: 31.3 (mm)
